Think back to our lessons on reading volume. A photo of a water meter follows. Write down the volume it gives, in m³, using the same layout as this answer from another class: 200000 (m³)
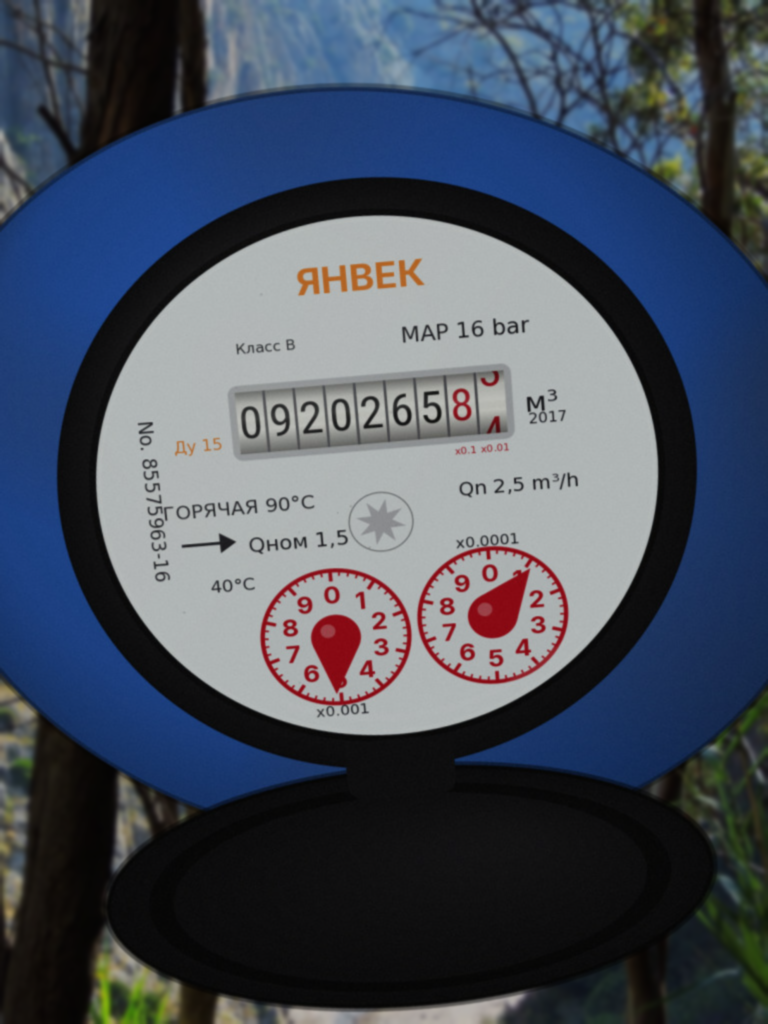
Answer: 920265.8351 (m³)
